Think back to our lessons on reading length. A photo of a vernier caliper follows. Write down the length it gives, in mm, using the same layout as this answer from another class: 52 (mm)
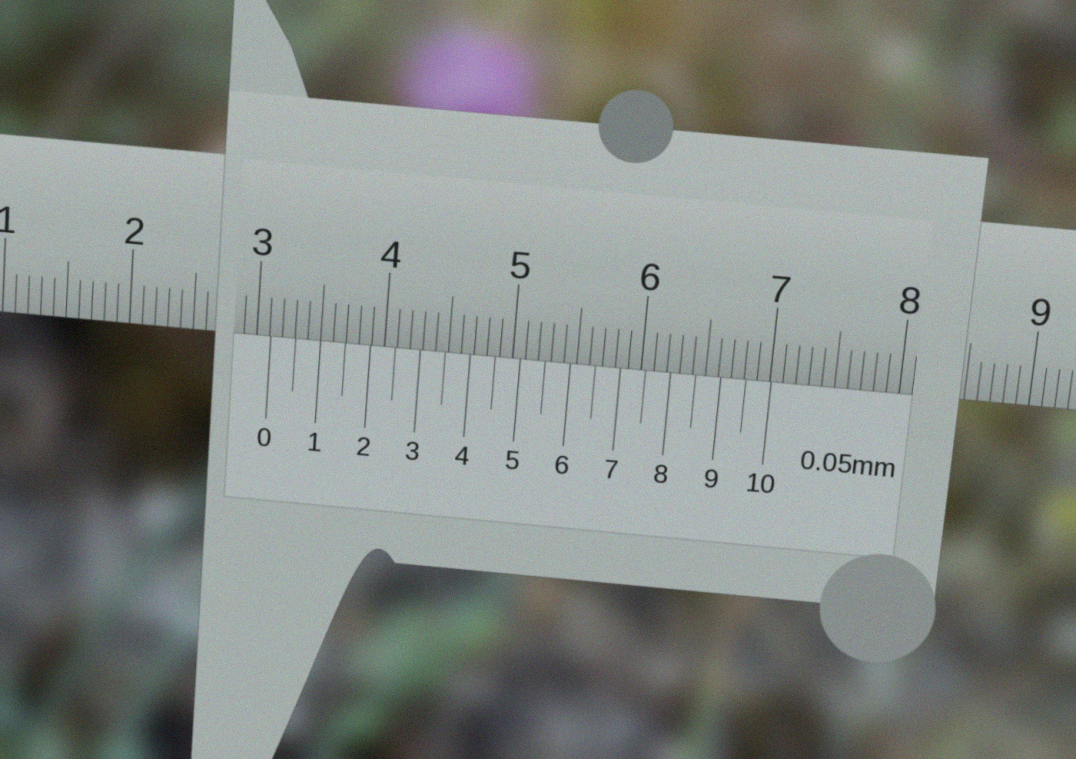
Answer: 31.1 (mm)
